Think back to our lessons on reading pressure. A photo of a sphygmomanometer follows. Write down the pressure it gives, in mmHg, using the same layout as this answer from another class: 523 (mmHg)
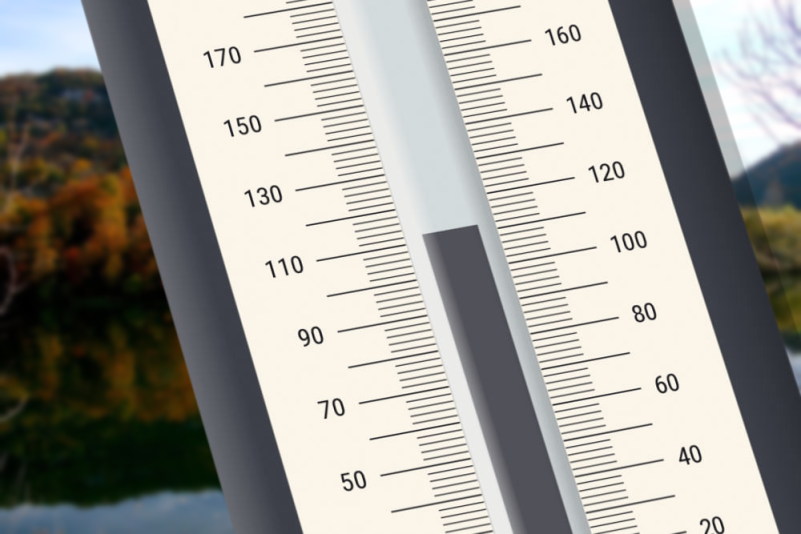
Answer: 112 (mmHg)
